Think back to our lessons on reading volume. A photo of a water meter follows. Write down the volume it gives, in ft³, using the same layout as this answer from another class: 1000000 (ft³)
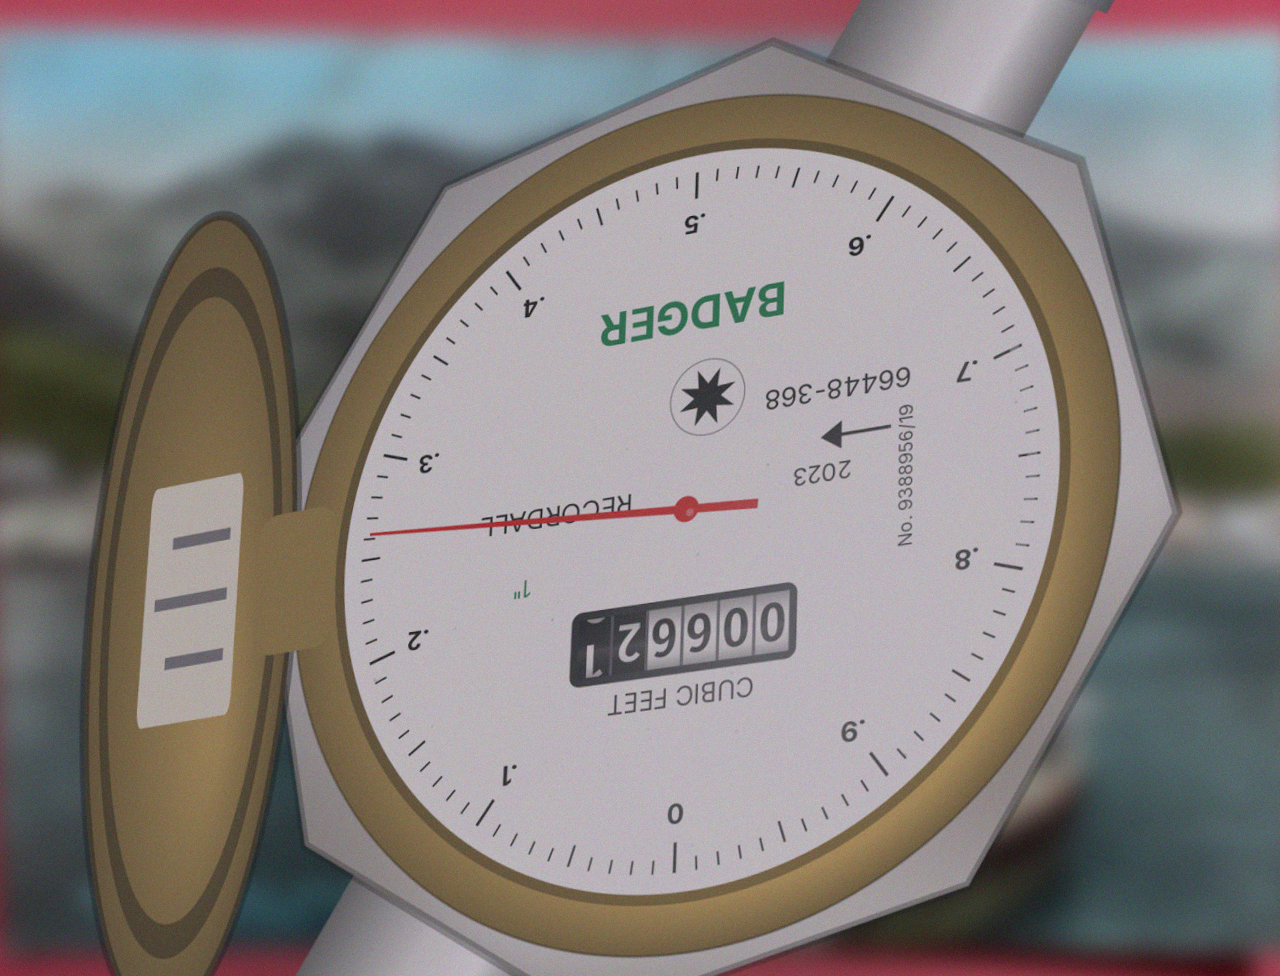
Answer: 6621.26 (ft³)
